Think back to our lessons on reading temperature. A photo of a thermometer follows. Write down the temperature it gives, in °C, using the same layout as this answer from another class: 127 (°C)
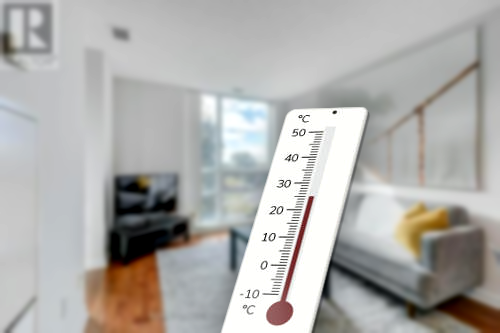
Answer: 25 (°C)
